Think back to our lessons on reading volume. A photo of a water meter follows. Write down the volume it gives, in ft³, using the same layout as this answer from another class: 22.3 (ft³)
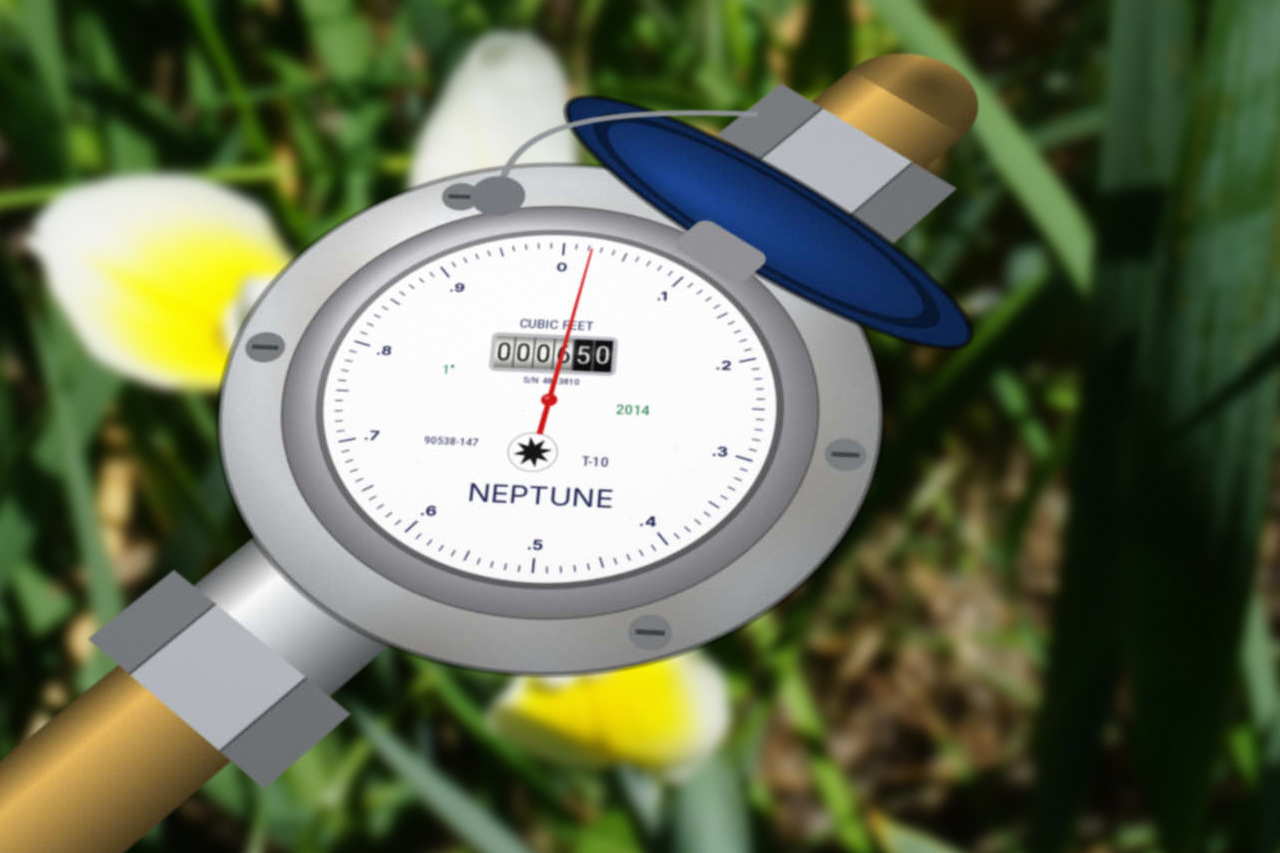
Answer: 650.02 (ft³)
